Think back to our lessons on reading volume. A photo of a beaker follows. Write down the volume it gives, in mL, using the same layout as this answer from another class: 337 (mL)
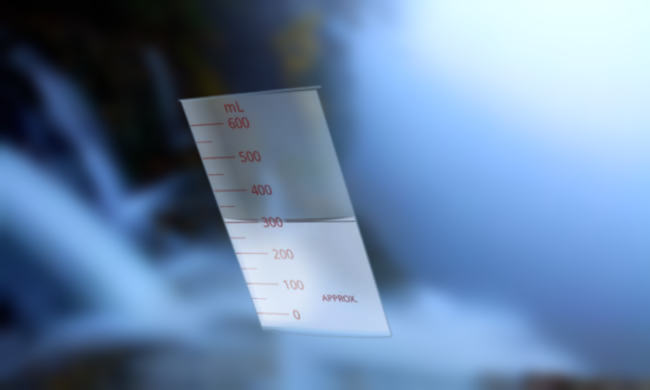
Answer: 300 (mL)
